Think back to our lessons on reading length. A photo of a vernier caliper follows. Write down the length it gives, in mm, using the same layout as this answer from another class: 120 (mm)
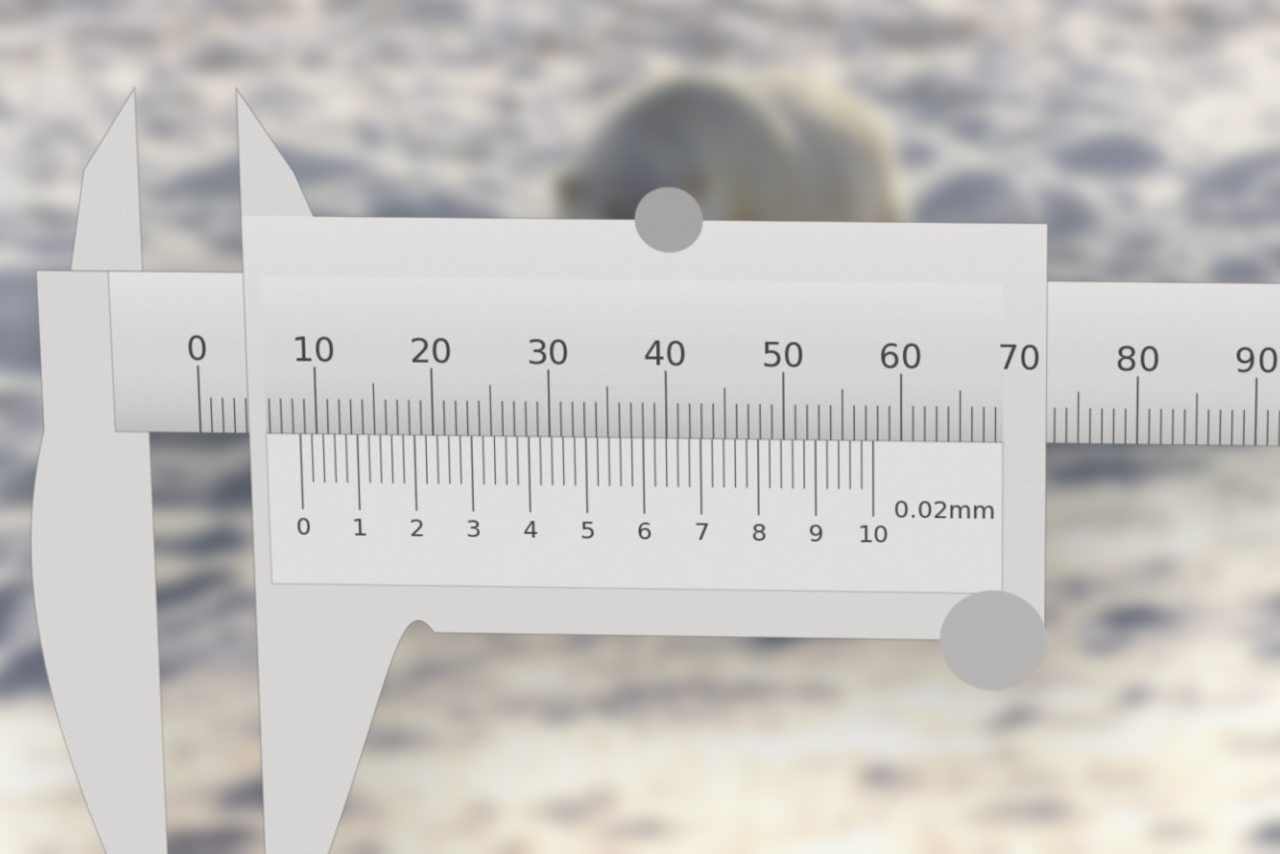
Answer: 8.6 (mm)
